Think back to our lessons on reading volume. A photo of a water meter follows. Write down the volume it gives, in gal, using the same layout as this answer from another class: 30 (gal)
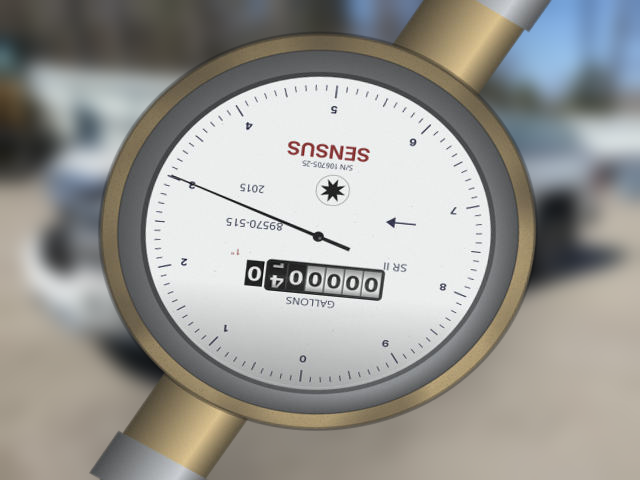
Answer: 43.0 (gal)
